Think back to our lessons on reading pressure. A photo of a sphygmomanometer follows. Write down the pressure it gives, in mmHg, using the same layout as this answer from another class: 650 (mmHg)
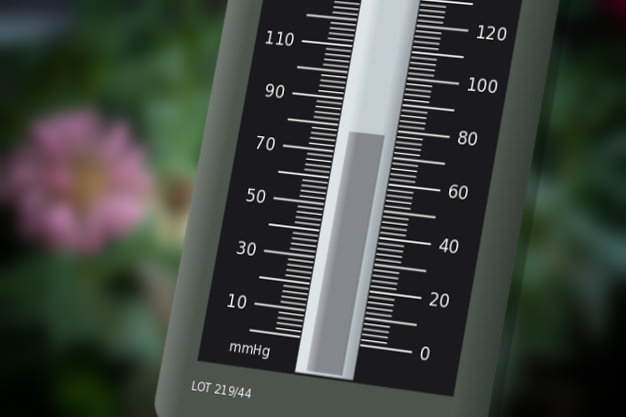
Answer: 78 (mmHg)
